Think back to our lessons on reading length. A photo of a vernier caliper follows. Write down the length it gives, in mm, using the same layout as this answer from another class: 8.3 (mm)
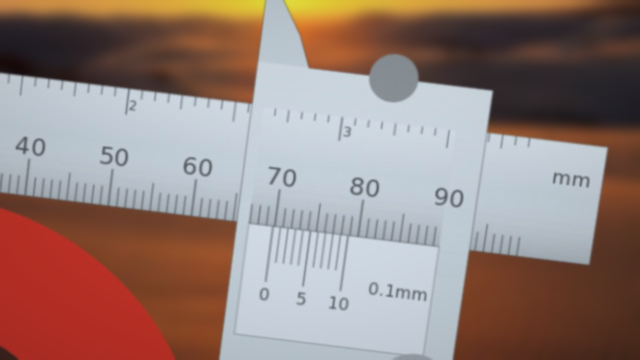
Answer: 69.8 (mm)
